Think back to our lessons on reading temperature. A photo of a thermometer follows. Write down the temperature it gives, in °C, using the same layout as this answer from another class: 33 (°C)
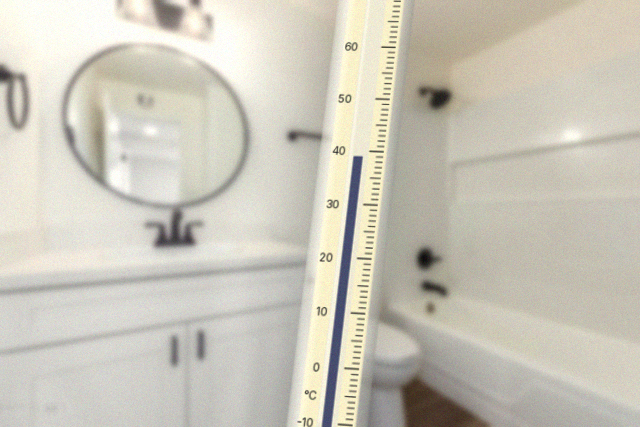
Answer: 39 (°C)
